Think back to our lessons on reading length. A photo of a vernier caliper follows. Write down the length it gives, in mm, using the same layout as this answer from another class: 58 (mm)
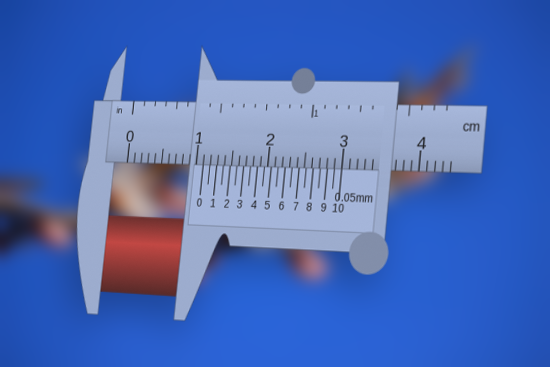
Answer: 11.0 (mm)
